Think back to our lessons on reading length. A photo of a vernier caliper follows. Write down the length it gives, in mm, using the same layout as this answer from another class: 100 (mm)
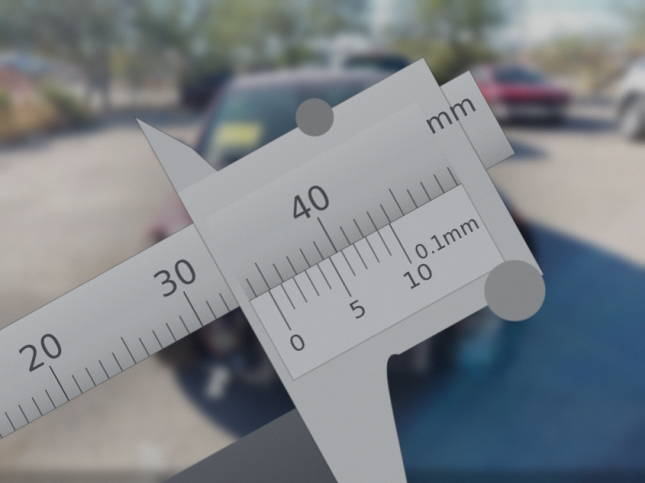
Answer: 34.9 (mm)
